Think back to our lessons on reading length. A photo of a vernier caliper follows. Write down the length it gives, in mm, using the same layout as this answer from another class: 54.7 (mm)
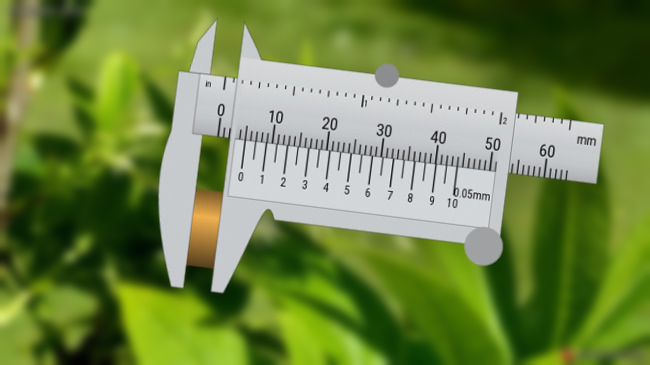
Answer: 5.0 (mm)
